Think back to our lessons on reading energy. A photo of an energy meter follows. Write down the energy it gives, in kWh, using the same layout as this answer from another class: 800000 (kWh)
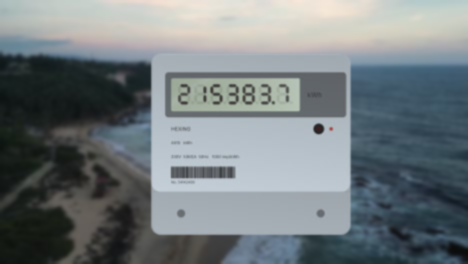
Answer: 215383.7 (kWh)
